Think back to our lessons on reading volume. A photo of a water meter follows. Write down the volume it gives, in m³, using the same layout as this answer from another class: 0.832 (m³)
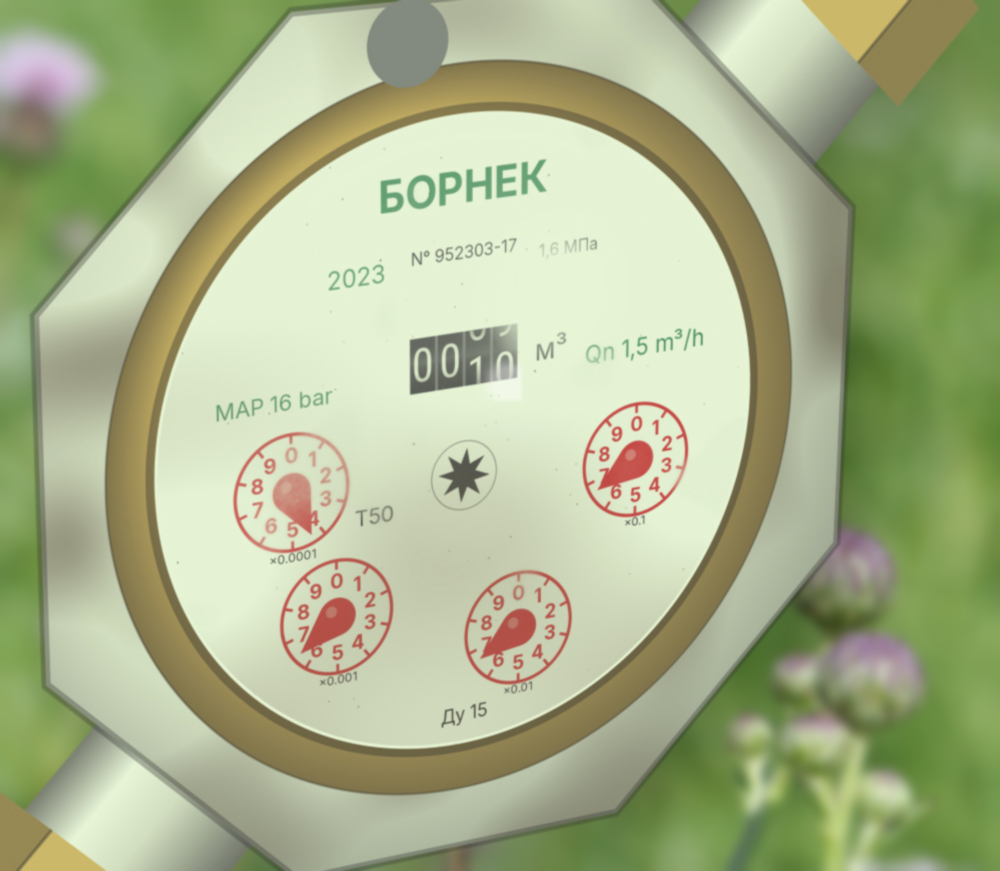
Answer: 9.6664 (m³)
